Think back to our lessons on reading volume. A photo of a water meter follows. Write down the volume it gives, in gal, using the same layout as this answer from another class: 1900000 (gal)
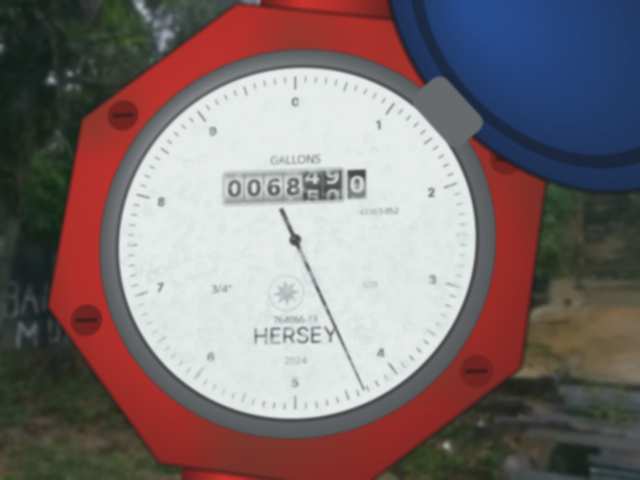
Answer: 68494.3 (gal)
